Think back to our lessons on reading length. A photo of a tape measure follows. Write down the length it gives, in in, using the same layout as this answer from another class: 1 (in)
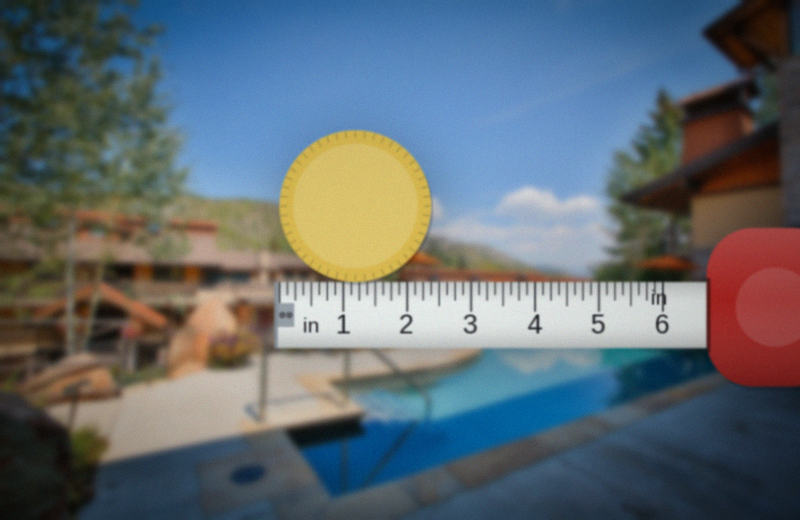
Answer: 2.375 (in)
